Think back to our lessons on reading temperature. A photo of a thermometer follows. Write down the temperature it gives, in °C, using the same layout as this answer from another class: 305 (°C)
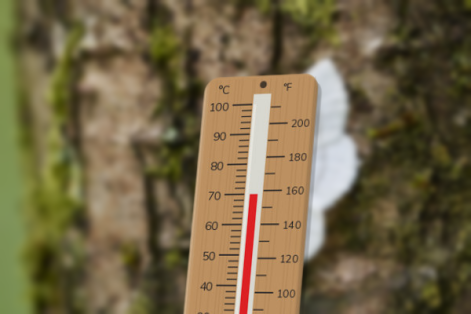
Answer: 70 (°C)
